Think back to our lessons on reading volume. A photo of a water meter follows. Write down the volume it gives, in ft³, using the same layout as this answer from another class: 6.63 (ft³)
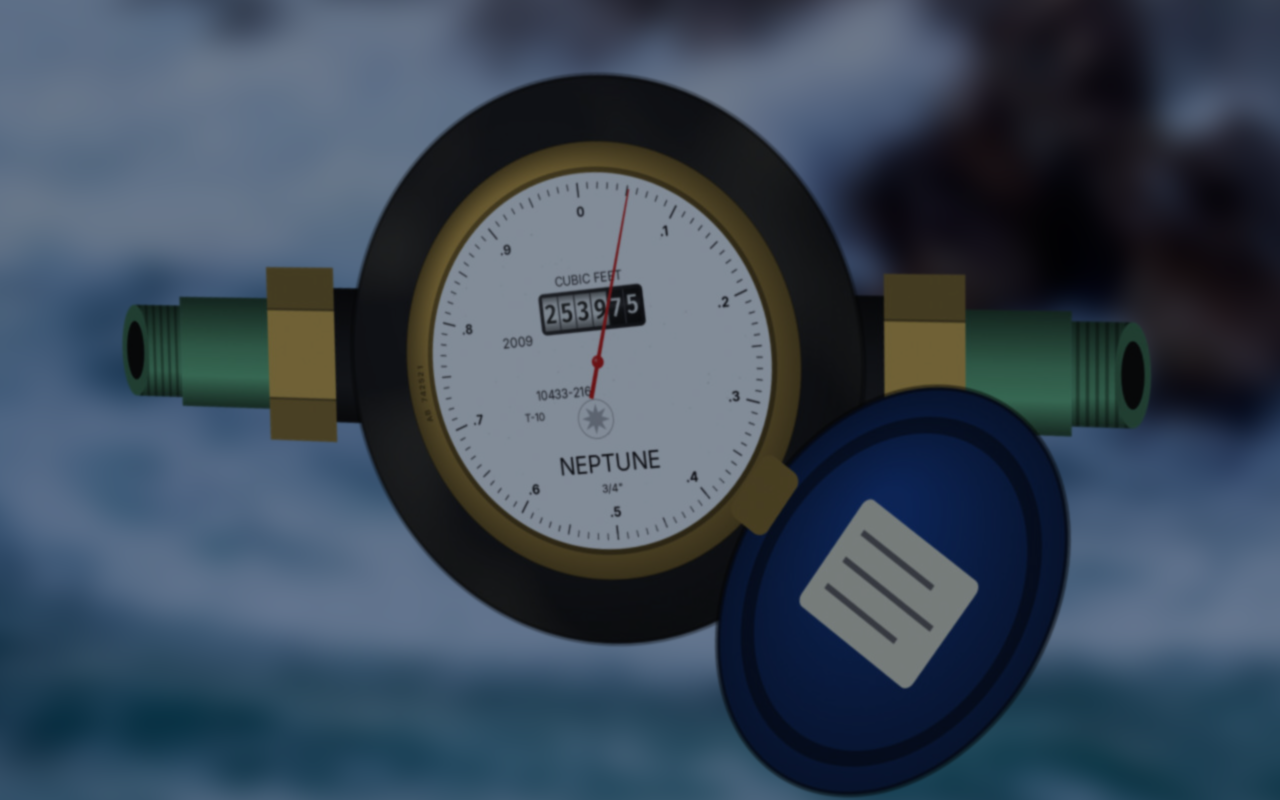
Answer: 253975.05 (ft³)
